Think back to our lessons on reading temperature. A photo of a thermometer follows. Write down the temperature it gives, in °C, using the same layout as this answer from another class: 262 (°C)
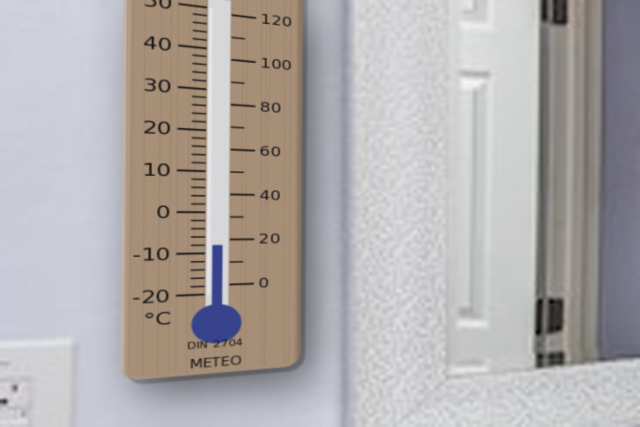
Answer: -8 (°C)
